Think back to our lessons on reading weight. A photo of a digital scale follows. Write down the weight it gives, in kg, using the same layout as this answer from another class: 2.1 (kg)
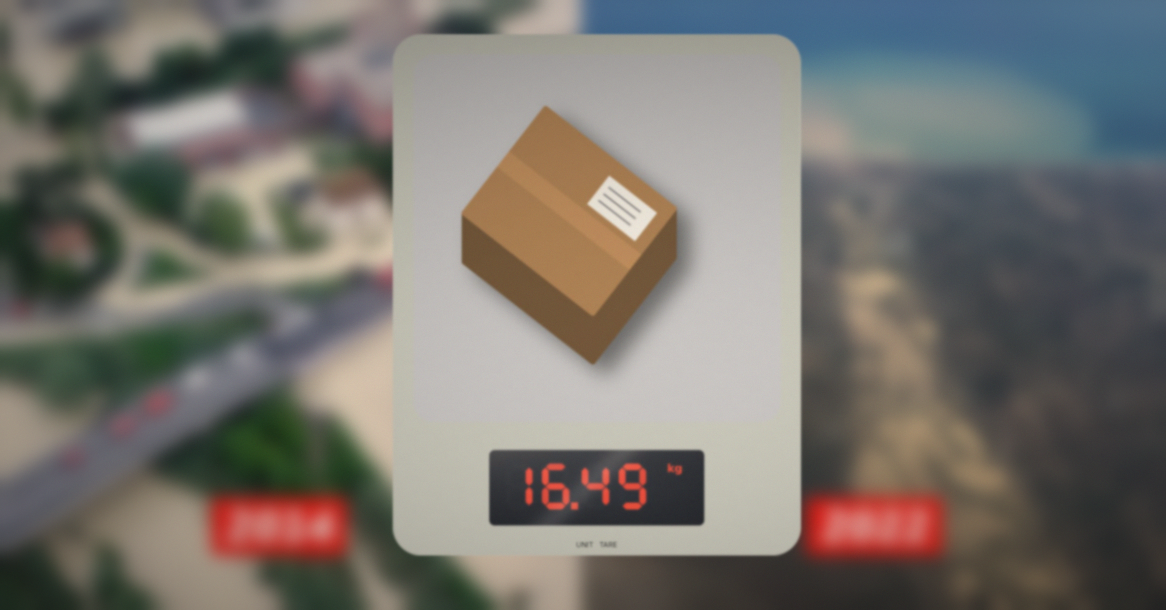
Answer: 16.49 (kg)
